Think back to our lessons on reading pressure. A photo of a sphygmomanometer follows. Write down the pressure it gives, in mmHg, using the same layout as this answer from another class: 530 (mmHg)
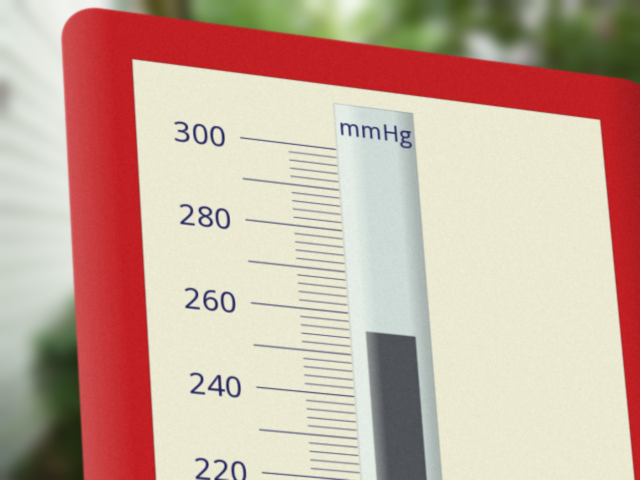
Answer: 256 (mmHg)
